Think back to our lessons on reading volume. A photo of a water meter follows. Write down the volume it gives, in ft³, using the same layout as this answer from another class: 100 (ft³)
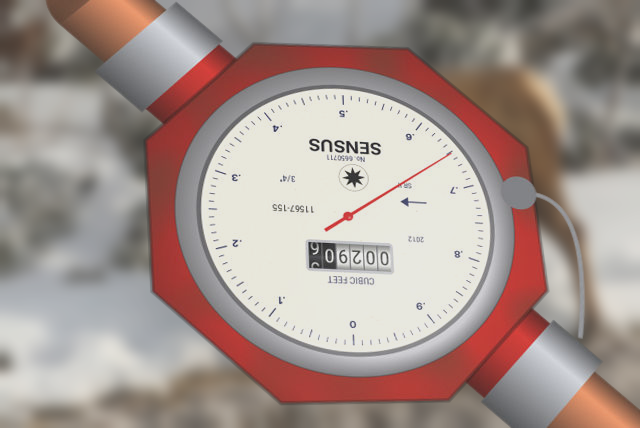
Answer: 2905.65 (ft³)
